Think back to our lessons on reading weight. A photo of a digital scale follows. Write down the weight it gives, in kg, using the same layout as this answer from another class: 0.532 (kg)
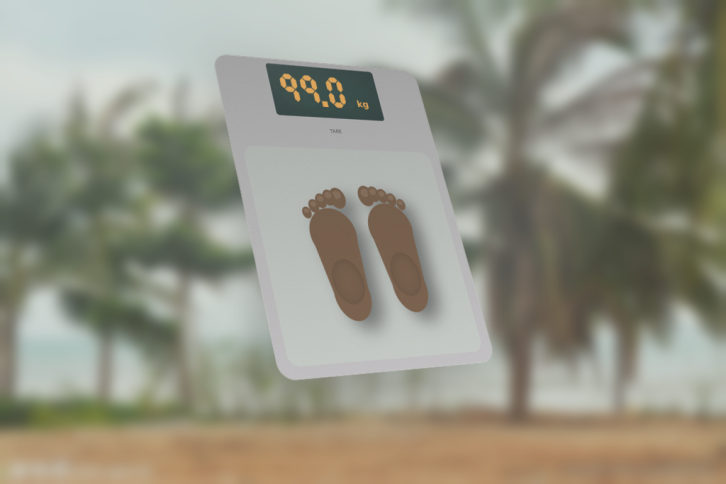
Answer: 99.0 (kg)
